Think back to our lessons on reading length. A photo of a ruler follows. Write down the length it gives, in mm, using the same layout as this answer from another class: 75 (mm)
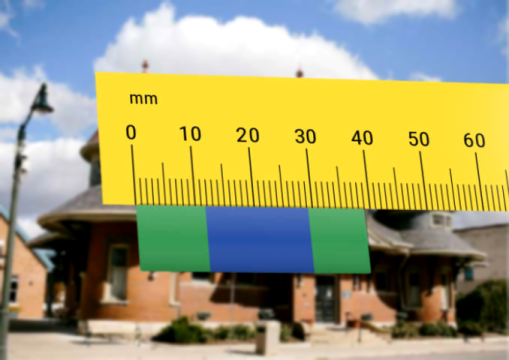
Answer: 39 (mm)
